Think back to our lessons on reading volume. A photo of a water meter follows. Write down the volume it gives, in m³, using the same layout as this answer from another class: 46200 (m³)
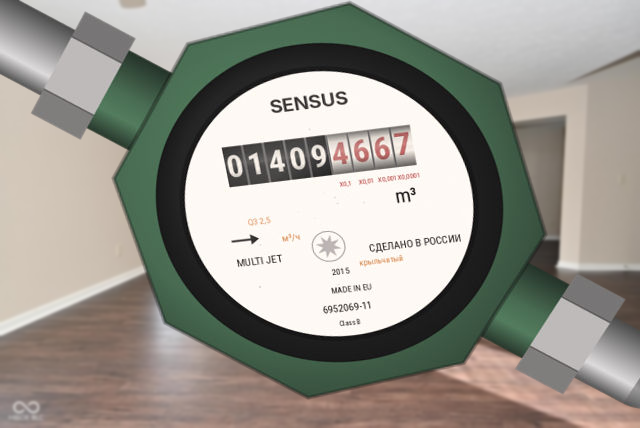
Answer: 1409.4667 (m³)
